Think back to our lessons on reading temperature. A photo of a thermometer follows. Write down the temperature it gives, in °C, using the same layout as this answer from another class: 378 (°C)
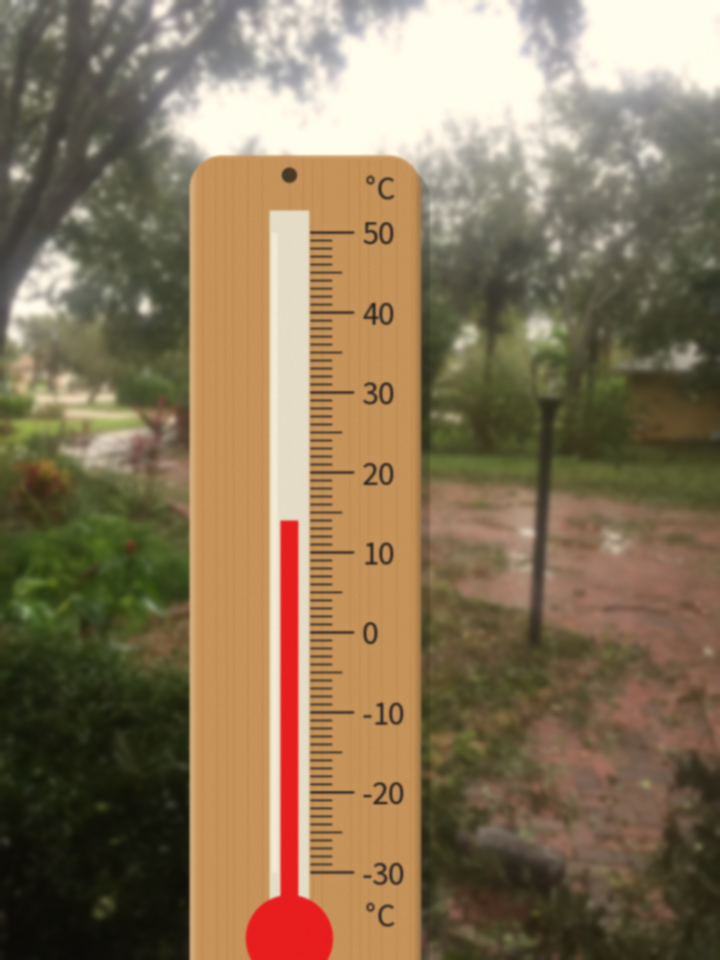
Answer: 14 (°C)
